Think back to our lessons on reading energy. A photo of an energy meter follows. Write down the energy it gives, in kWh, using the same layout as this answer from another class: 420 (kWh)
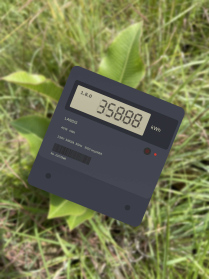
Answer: 35888 (kWh)
